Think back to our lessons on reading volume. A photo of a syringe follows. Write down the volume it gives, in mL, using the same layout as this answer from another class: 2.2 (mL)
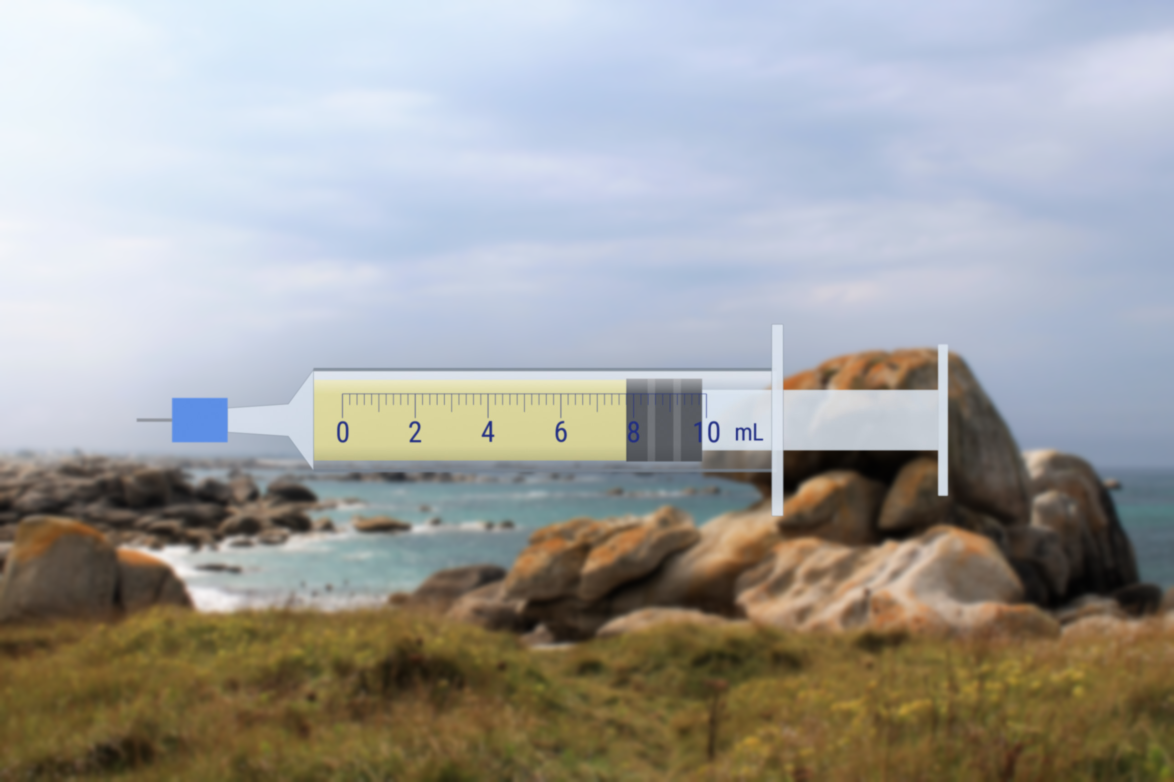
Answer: 7.8 (mL)
